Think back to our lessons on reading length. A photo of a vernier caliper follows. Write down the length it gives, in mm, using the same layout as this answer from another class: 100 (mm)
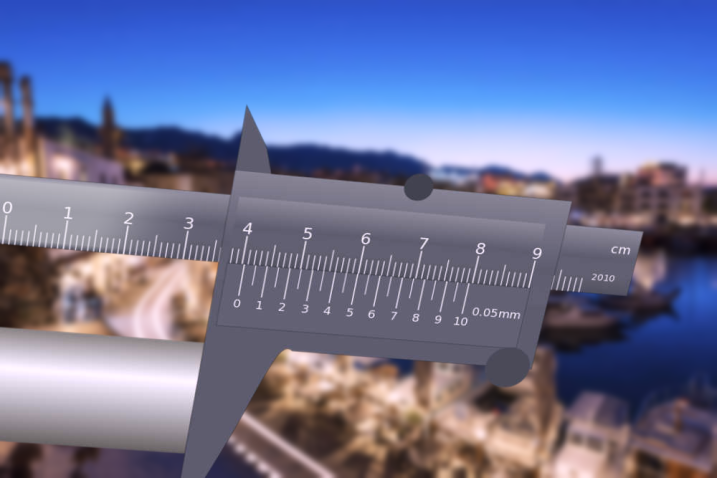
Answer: 40.4 (mm)
